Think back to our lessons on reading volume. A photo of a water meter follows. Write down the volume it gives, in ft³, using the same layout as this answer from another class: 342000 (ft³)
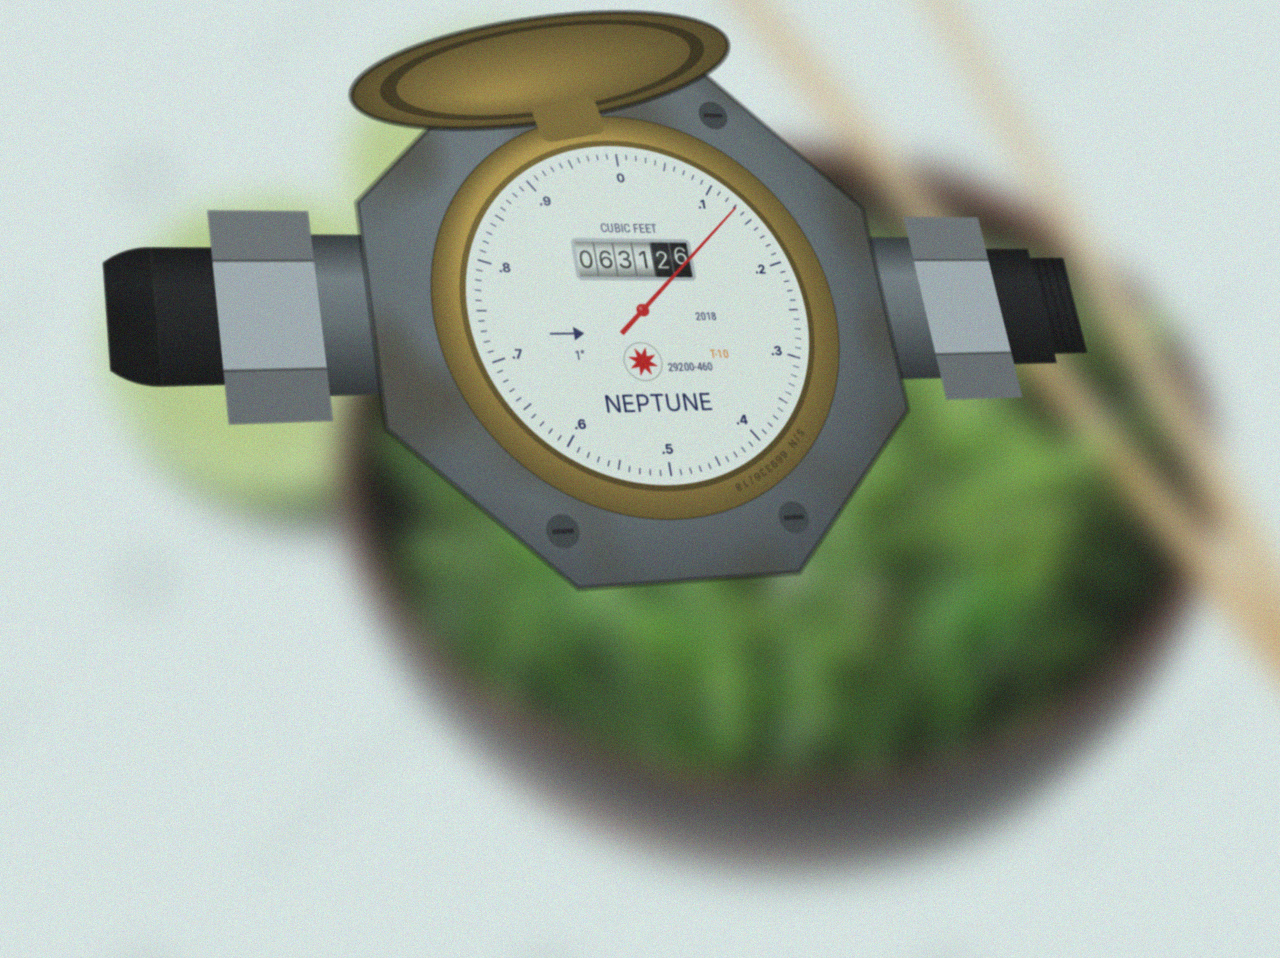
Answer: 63126.13 (ft³)
